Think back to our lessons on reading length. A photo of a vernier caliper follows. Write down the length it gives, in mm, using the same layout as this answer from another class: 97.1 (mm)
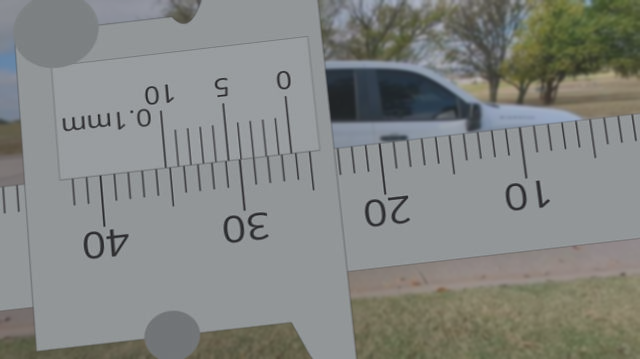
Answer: 26.3 (mm)
